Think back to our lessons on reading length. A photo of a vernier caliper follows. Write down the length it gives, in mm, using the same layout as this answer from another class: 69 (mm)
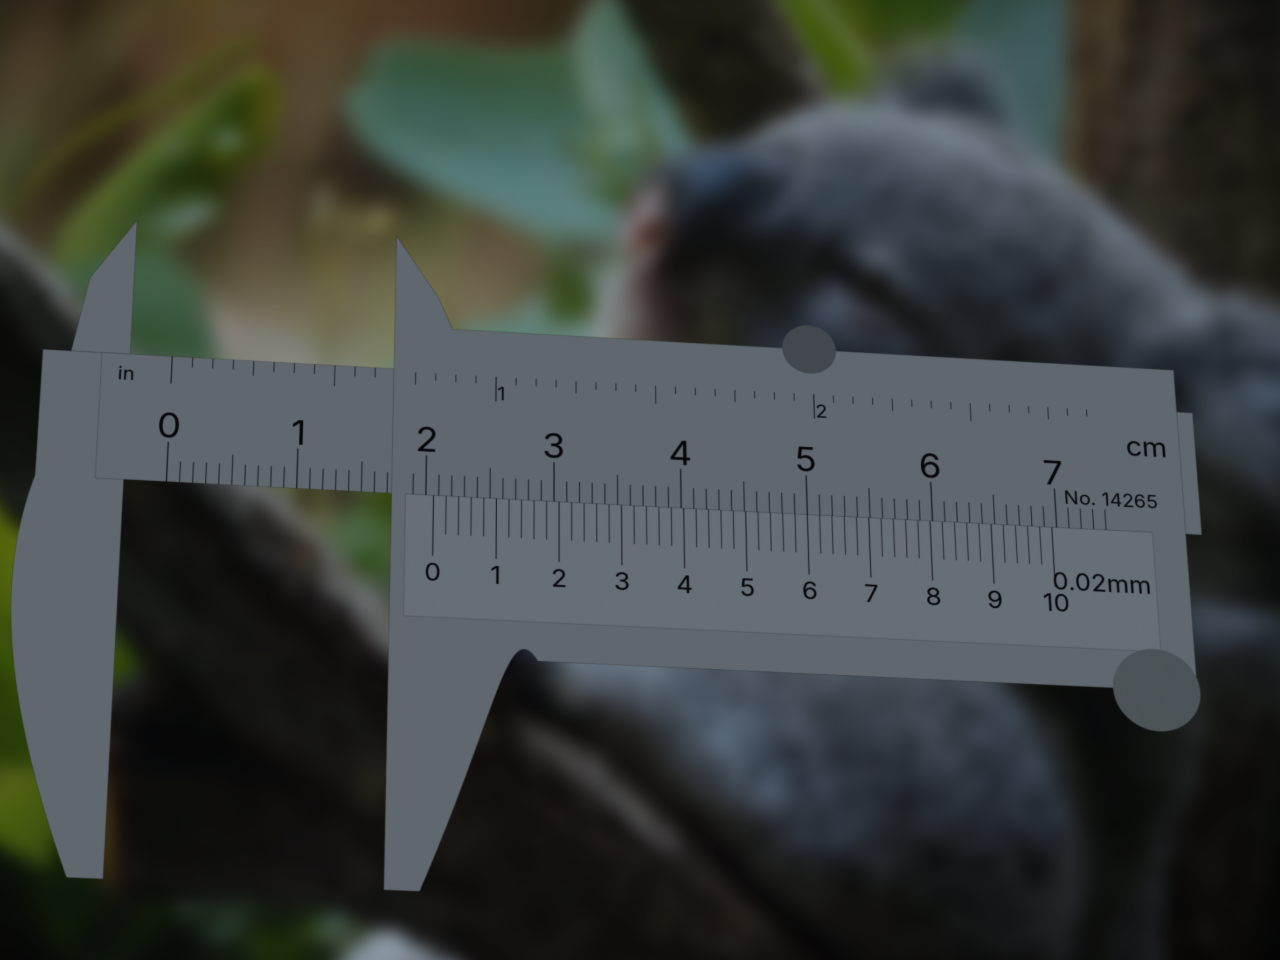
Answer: 20.6 (mm)
